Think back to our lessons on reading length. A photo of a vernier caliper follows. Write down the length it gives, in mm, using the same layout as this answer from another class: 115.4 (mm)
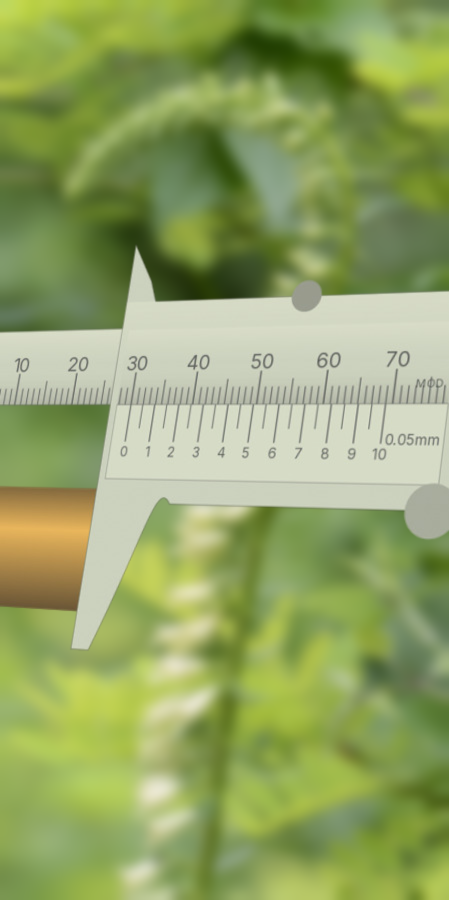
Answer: 30.0 (mm)
